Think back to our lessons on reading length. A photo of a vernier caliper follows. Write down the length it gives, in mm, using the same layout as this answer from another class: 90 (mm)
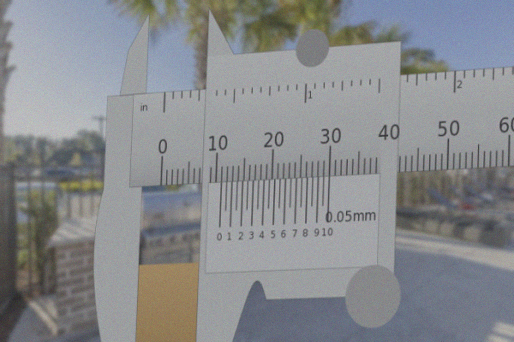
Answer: 11.0 (mm)
